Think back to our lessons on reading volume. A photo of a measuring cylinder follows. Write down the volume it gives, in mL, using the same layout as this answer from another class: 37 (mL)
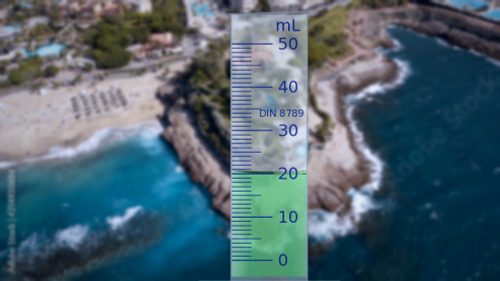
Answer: 20 (mL)
